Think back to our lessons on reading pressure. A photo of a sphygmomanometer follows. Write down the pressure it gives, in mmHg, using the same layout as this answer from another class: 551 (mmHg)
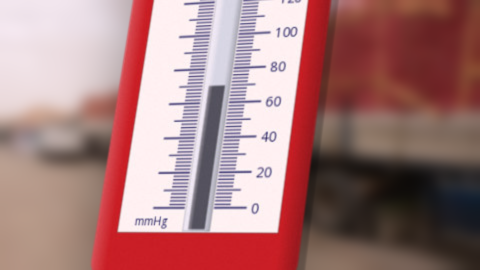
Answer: 70 (mmHg)
